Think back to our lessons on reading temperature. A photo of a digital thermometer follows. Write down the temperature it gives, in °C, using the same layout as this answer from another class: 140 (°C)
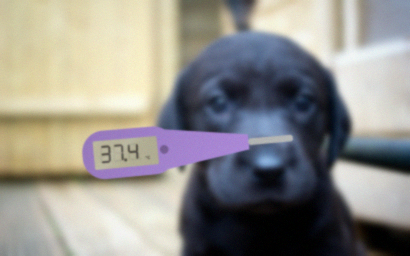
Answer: 37.4 (°C)
